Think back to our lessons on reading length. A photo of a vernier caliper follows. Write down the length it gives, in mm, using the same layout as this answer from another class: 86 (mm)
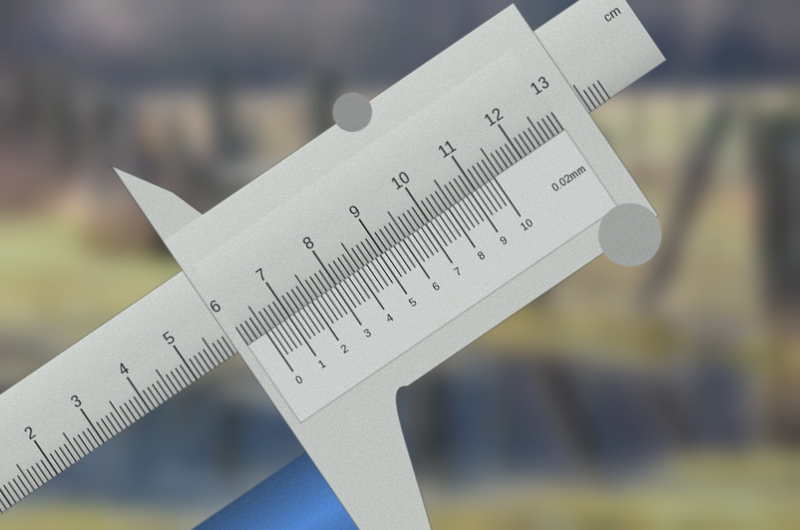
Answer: 65.0 (mm)
